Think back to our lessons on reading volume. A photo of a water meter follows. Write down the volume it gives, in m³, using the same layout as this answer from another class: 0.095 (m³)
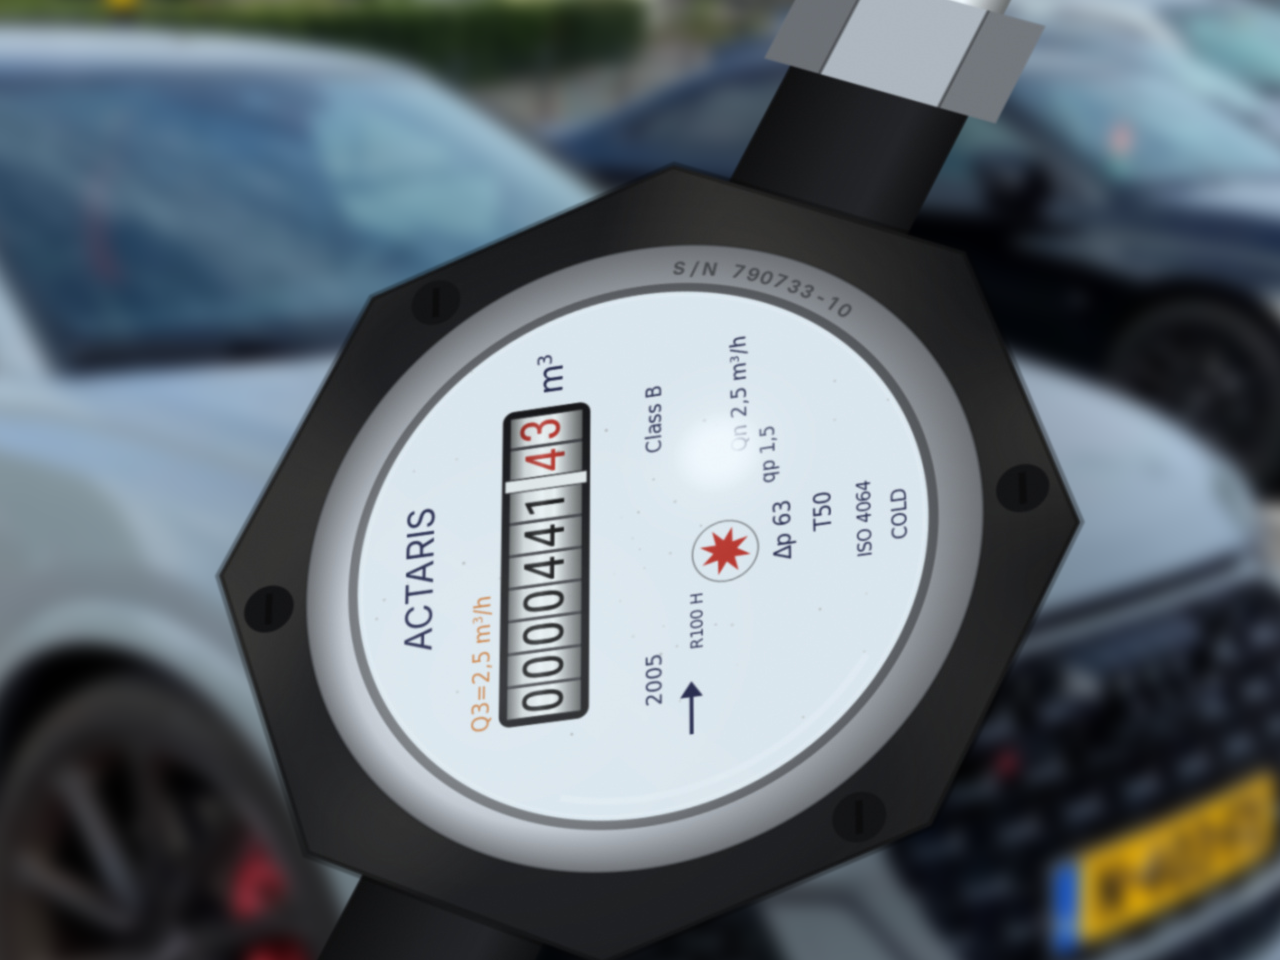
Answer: 441.43 (m³)
